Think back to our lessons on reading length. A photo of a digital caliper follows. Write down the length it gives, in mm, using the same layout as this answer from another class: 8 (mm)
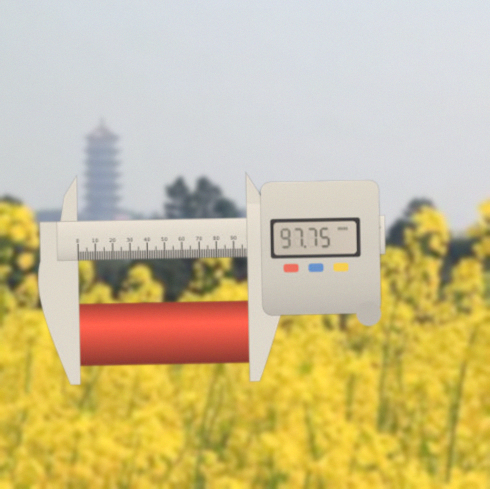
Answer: 97.75 (mm)
